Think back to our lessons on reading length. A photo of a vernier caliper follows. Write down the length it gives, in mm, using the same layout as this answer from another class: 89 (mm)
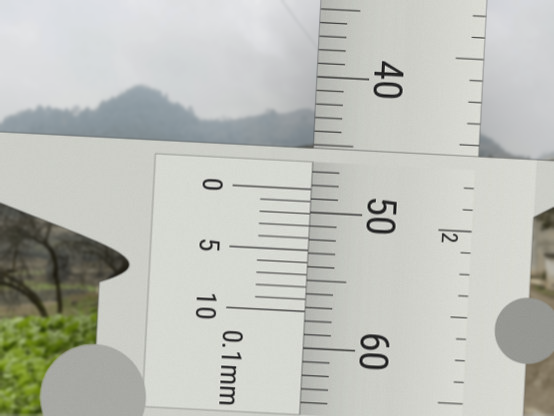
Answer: 48.3 (mm)
